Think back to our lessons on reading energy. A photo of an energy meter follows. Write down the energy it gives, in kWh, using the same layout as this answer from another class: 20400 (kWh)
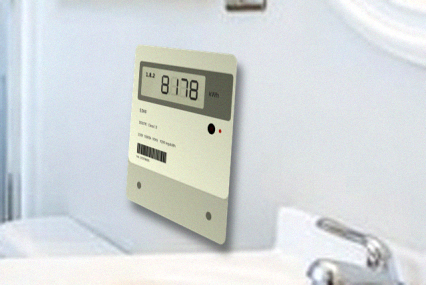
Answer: 8178 (kWh)
